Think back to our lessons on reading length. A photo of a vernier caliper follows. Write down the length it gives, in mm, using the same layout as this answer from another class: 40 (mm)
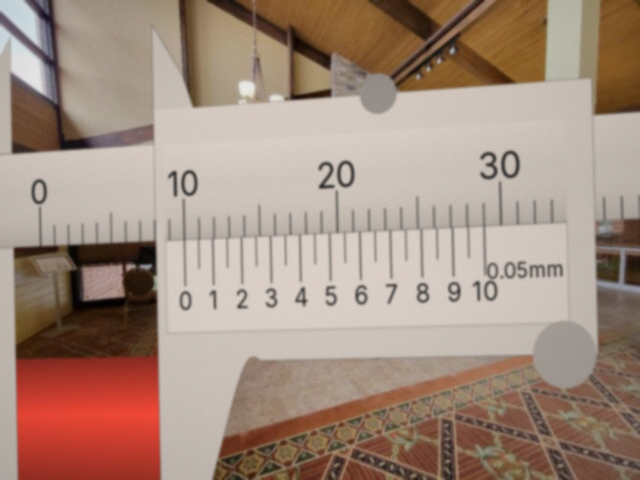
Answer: 10.0 (mm)
